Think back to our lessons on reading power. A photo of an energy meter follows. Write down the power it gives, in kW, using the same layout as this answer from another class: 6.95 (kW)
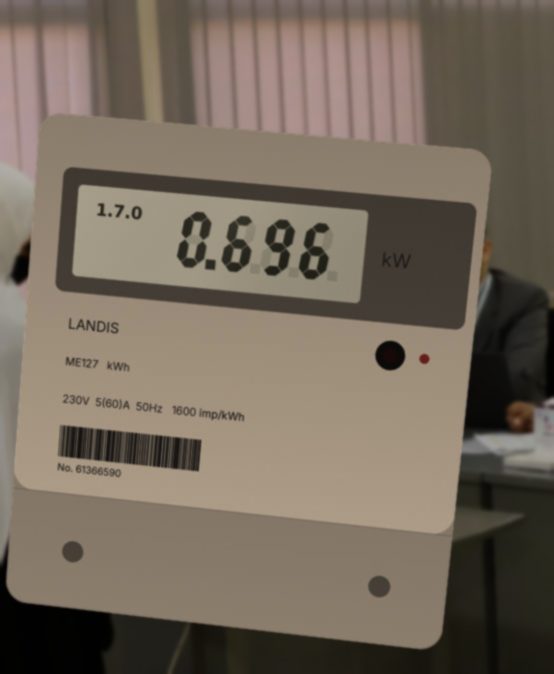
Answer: 0.696 (kW)
